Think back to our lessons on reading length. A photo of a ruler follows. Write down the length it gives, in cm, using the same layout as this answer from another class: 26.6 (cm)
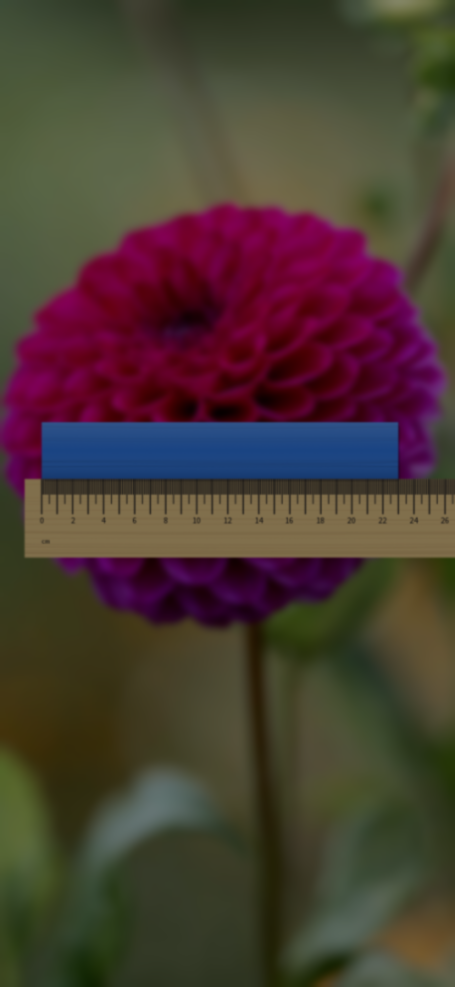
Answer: 23 (cm)
